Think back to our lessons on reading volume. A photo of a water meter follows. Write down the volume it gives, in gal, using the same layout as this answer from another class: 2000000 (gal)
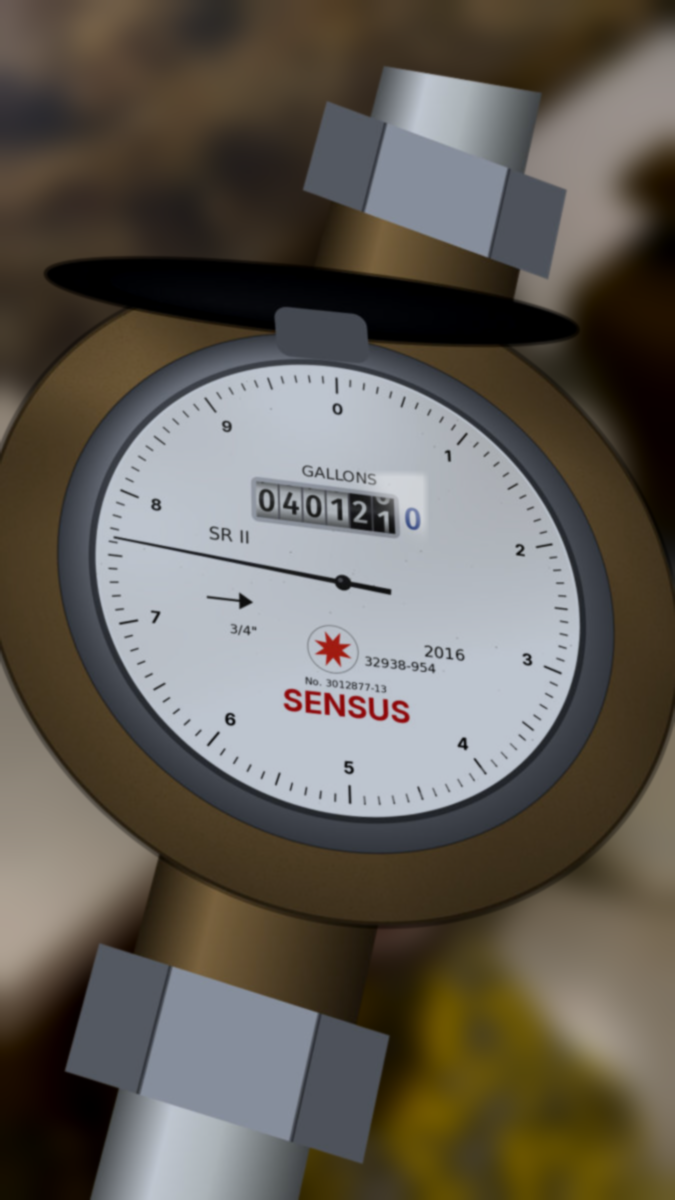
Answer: 401207.6 (gal)
